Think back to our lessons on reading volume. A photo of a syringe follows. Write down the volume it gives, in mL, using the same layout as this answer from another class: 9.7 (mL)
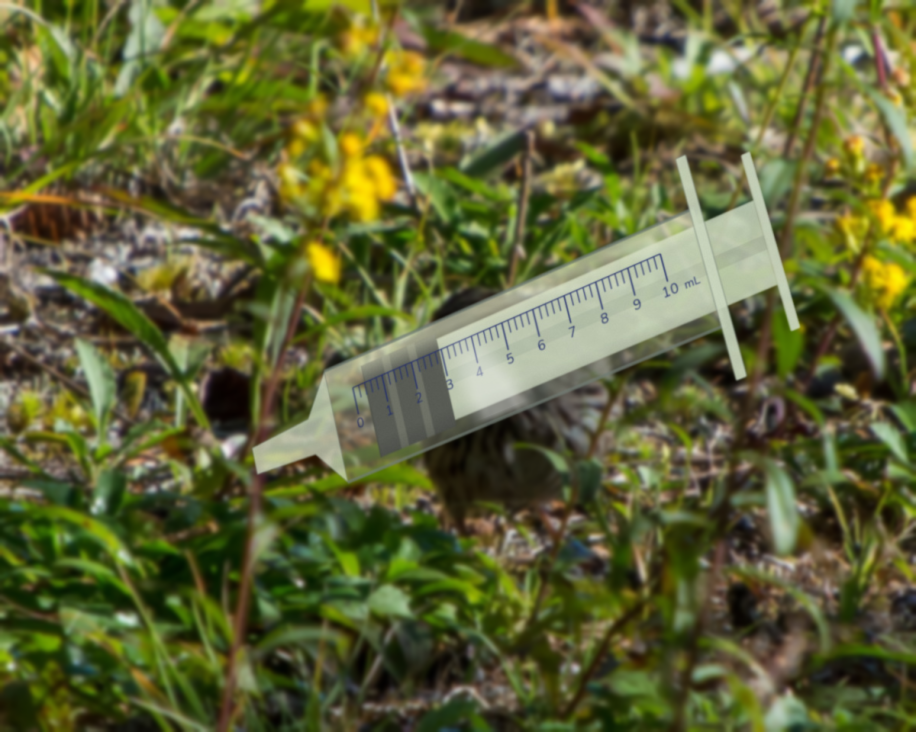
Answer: 0.4 (mL)
